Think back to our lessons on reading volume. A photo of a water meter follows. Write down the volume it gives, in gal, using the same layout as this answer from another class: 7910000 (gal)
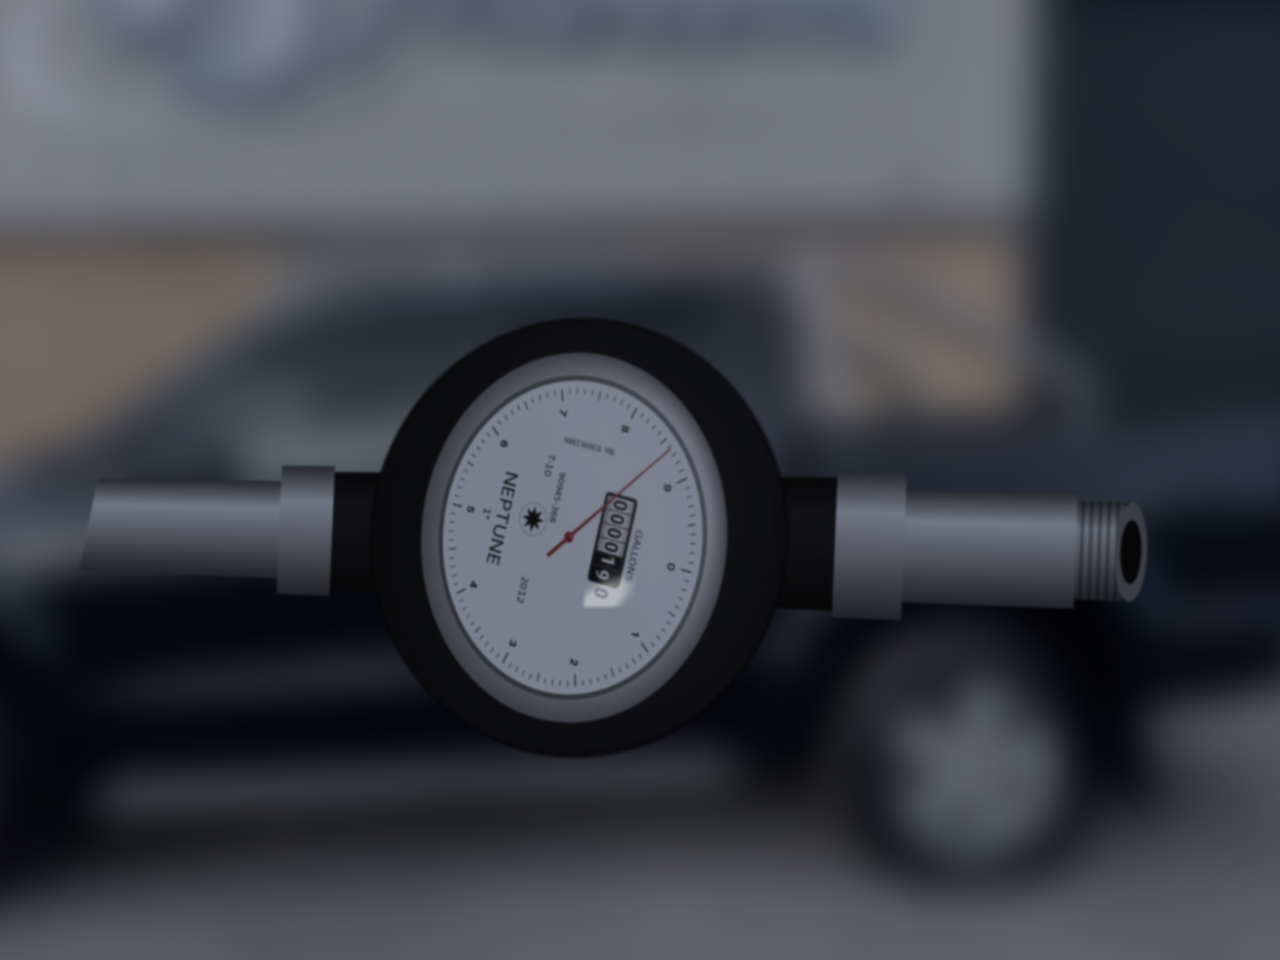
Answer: 188.6 (gal)
